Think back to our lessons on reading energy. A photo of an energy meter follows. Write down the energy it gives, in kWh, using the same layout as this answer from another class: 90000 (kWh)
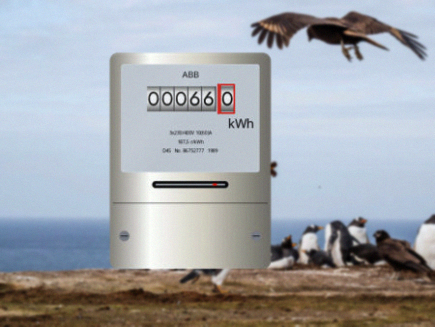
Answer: 66.0 (kWh)
